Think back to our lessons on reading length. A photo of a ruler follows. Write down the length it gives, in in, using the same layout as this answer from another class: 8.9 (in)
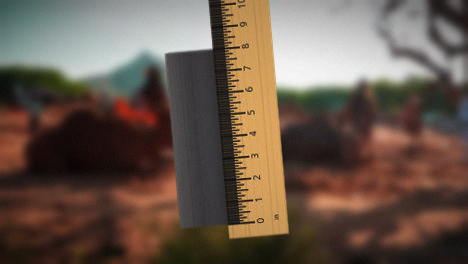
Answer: 8 (in)
